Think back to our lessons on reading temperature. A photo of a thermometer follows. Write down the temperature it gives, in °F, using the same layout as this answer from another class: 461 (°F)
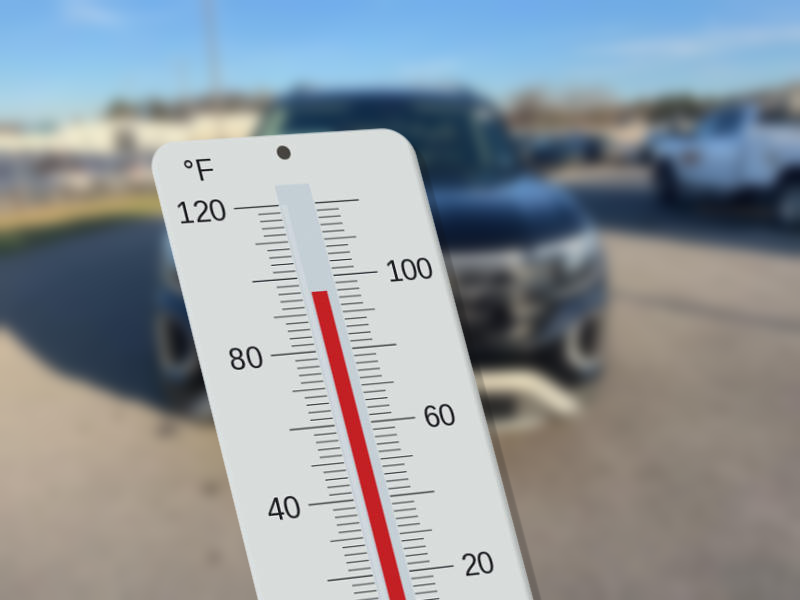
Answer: 96 (°F)
